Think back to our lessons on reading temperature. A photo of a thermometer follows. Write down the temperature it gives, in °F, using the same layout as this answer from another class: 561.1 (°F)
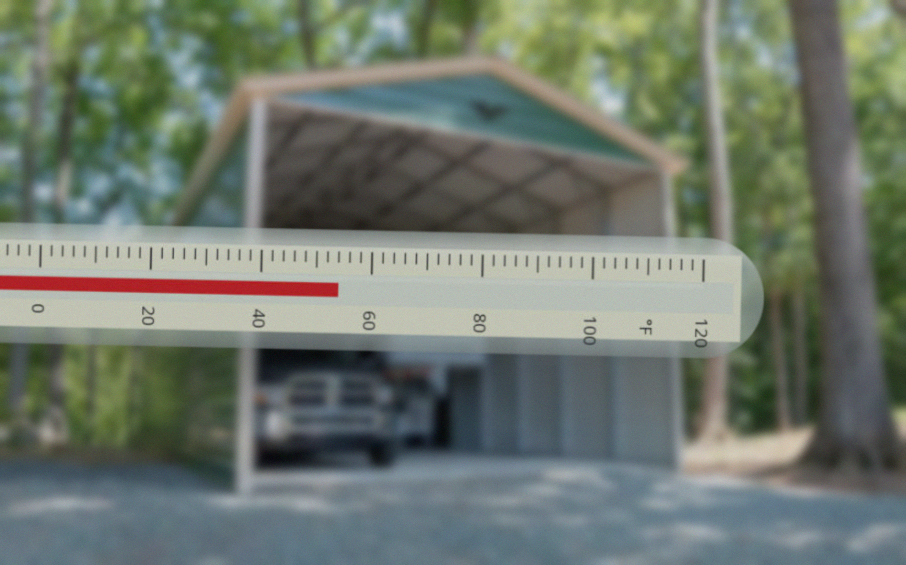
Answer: 54 (°F)
